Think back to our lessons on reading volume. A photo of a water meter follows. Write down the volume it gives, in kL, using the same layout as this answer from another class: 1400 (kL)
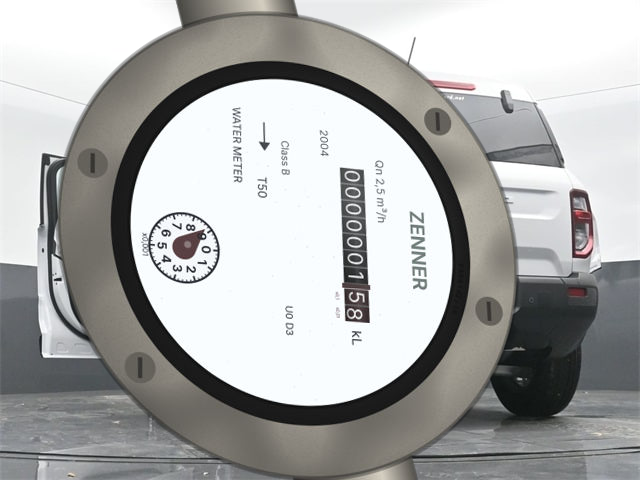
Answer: 1.578 (kL)
